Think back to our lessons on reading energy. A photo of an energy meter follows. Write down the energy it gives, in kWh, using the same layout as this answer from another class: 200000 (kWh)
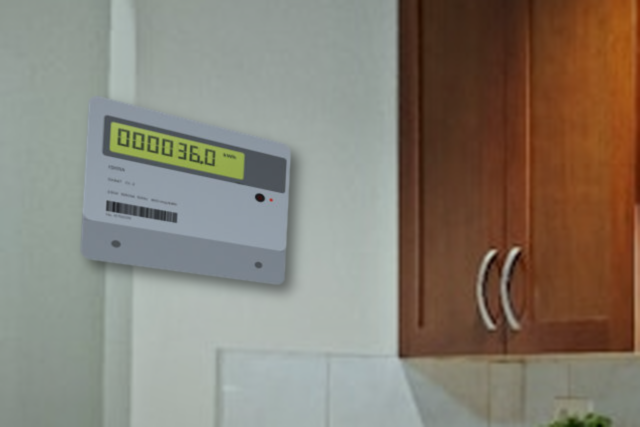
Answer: 36.0 (kWh)
